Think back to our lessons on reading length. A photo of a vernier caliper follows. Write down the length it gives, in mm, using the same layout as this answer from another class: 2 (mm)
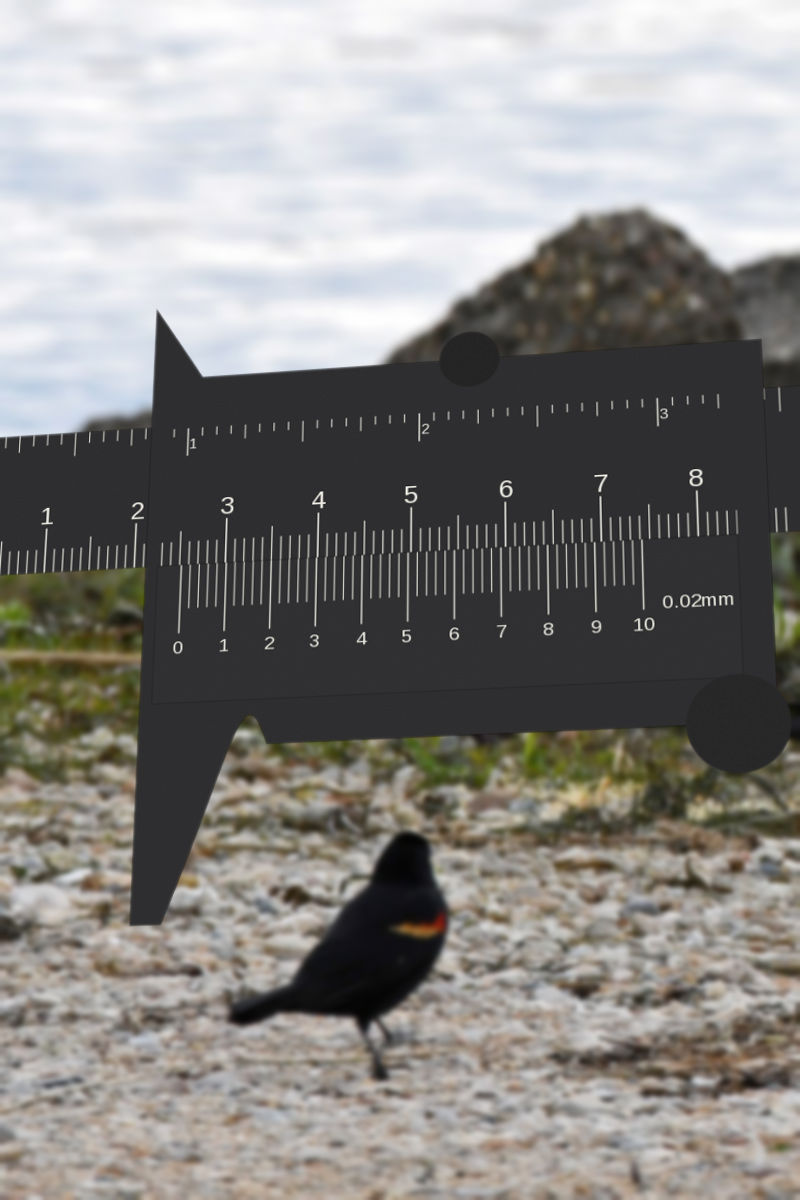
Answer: 25.2 (mm)
